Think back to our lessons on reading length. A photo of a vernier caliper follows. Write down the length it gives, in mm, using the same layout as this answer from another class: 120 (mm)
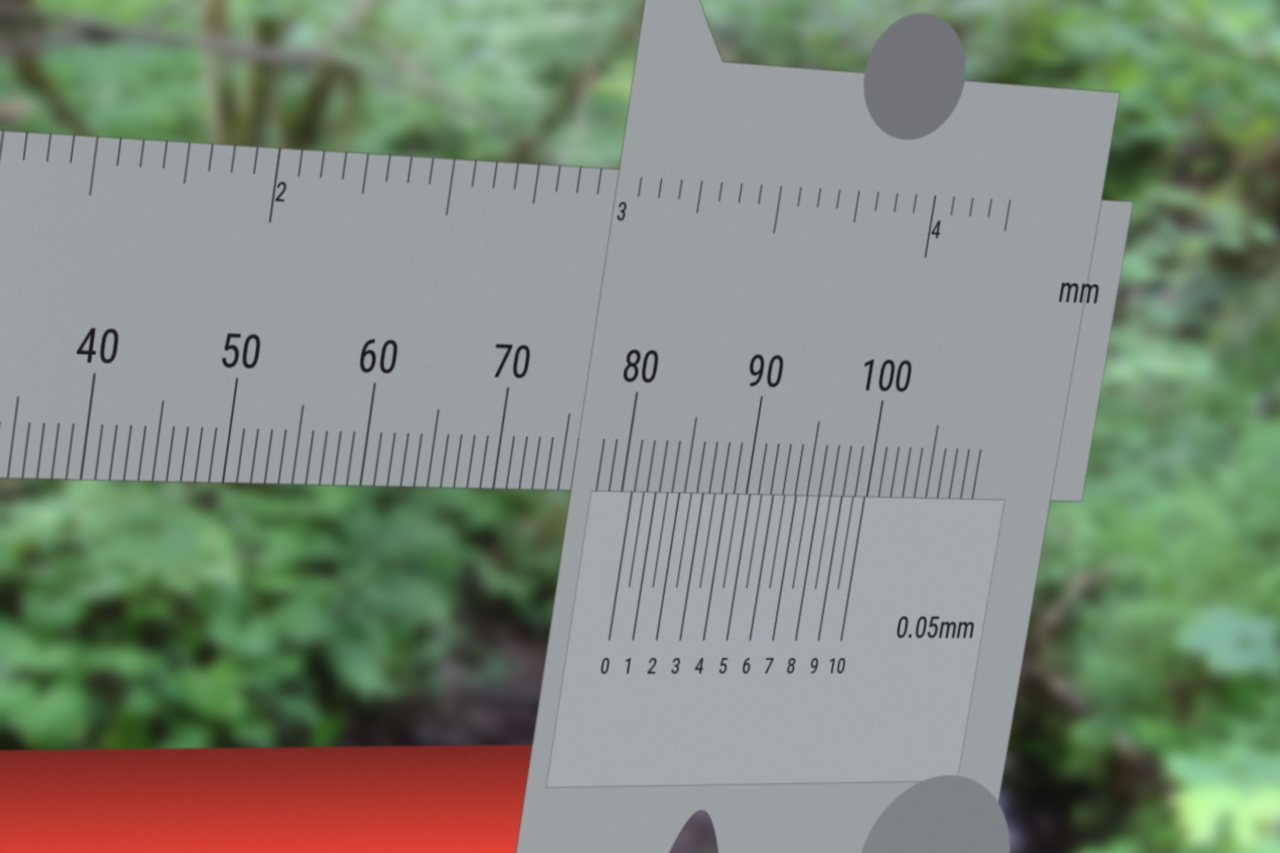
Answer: 80.8 (mm)
